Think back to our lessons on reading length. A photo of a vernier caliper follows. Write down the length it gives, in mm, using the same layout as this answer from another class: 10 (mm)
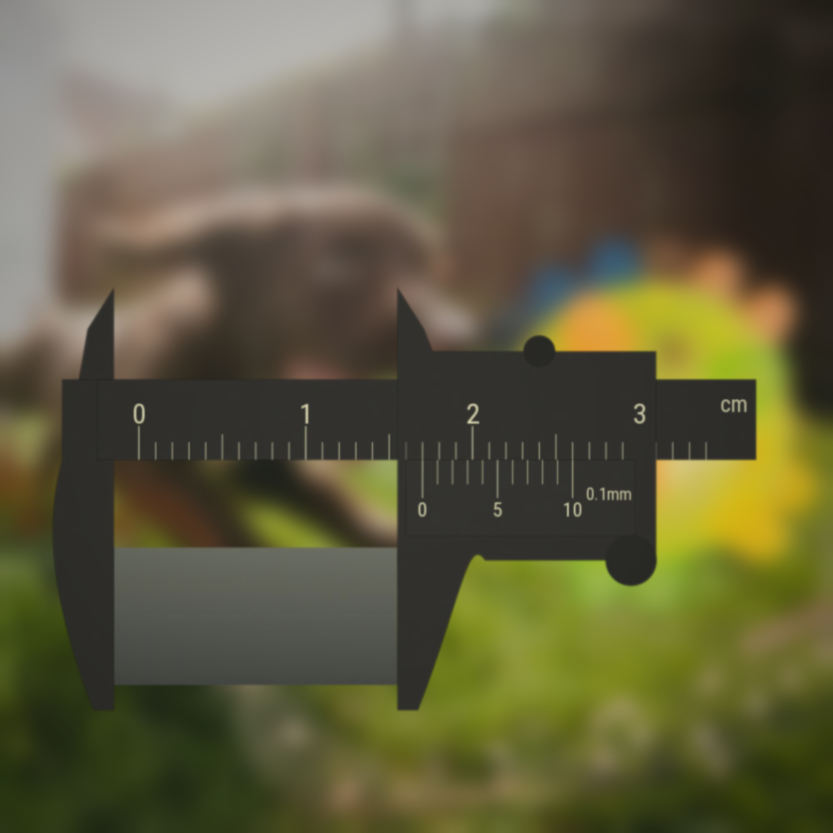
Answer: 17.0 (mm)
